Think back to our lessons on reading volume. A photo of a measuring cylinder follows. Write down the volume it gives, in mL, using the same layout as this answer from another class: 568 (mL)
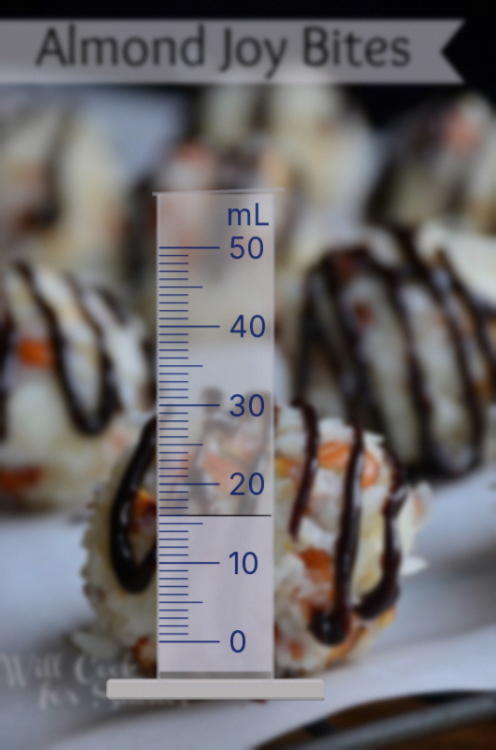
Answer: 16 (mL)
